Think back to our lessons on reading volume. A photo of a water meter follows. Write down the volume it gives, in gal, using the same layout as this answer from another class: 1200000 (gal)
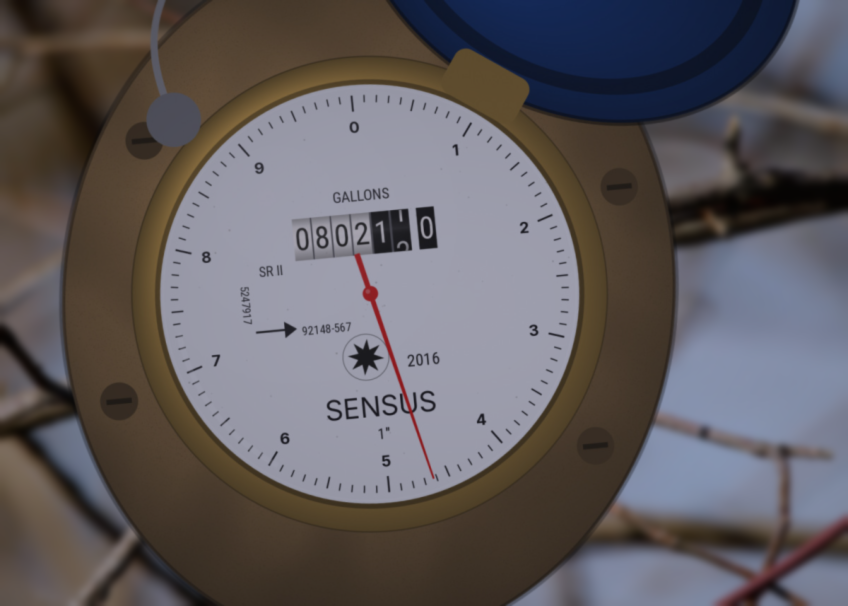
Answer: 802114.6 (gal)
